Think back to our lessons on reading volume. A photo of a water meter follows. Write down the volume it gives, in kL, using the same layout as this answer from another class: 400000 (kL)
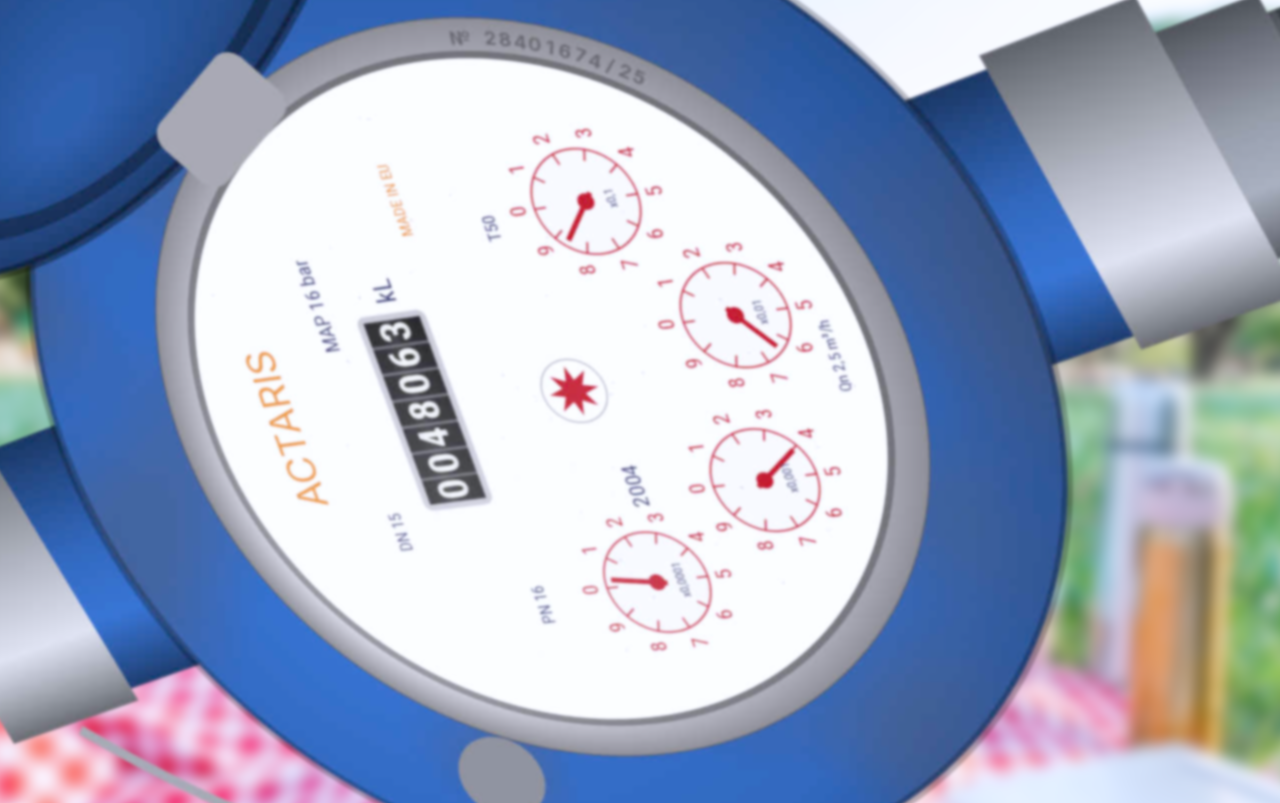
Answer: 48063.8640 (kL)
